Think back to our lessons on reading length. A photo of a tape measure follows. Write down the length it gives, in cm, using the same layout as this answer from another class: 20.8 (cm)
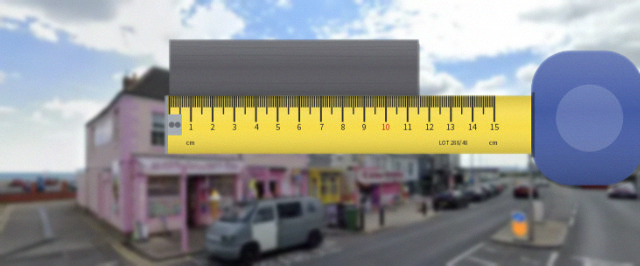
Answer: 11.5 (cm)
